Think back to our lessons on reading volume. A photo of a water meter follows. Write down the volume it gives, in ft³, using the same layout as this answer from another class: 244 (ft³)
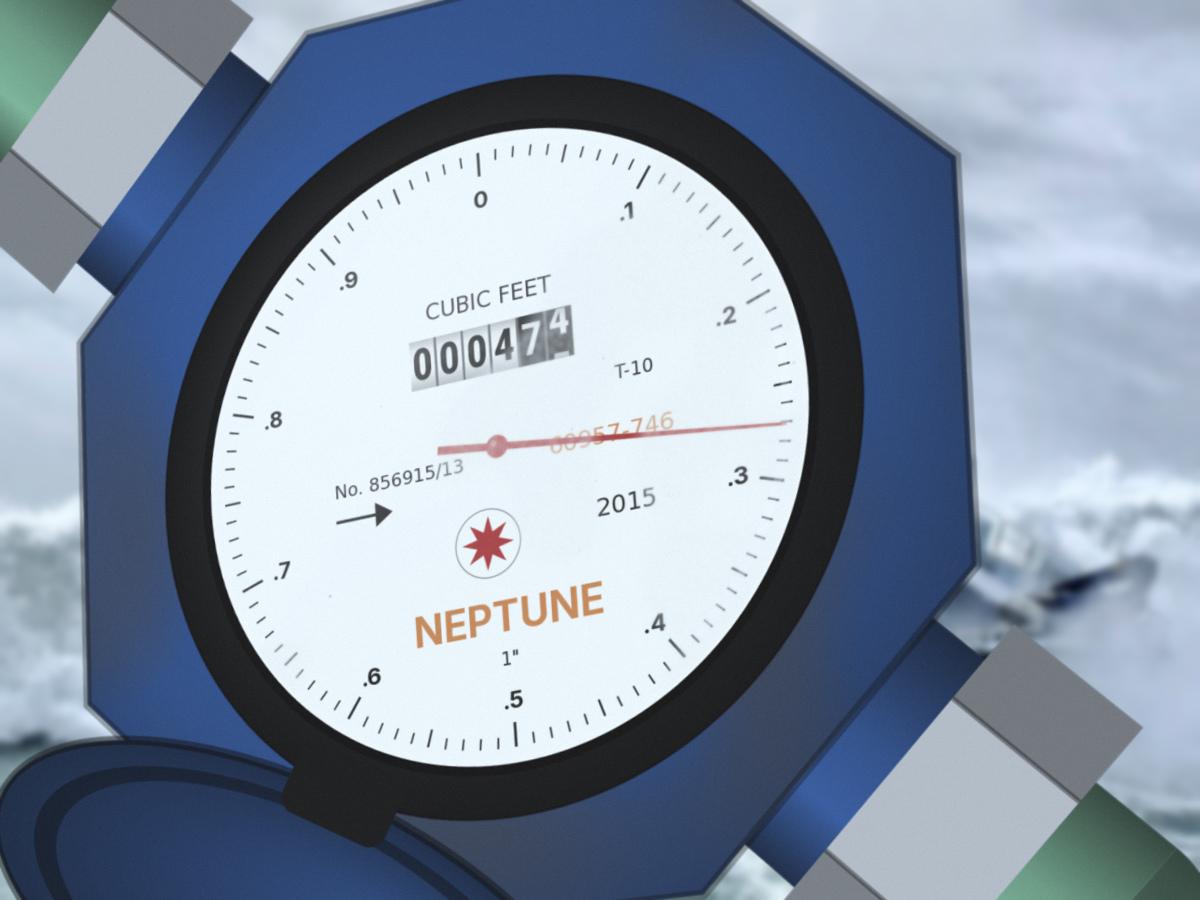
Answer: 474.27 (ft³)
